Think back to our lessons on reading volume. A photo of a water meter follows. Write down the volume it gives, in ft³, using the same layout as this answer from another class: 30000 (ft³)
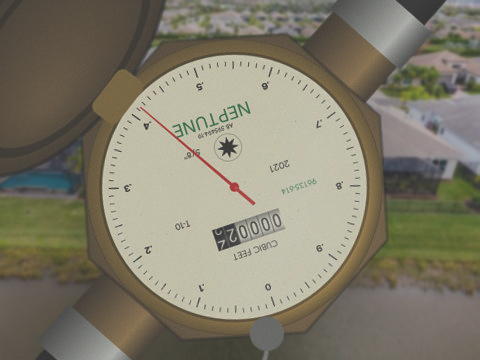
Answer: 22.41 (ft³)
